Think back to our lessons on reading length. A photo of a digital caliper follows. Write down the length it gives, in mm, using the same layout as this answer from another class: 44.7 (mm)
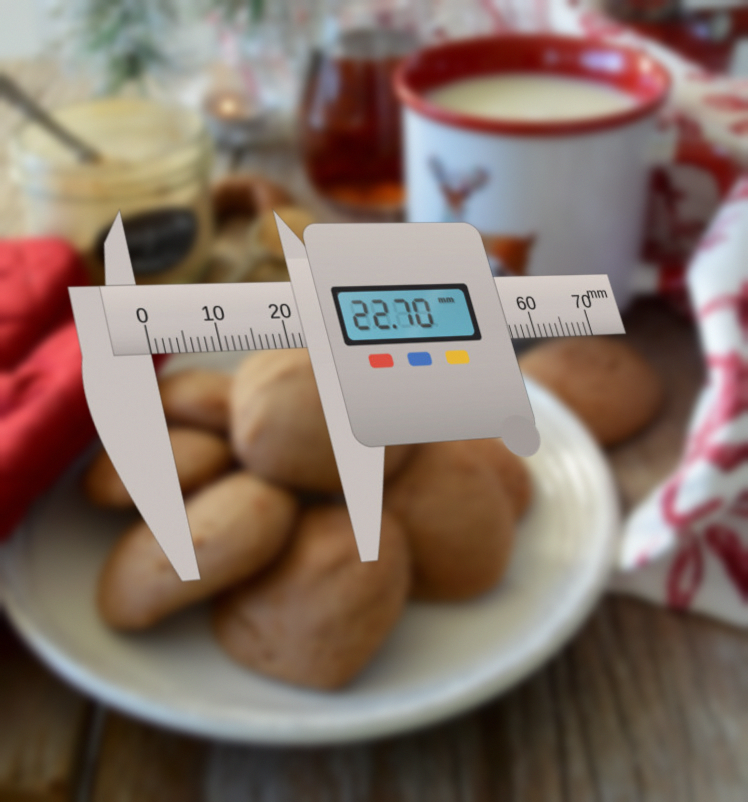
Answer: 22.70 (mm)
